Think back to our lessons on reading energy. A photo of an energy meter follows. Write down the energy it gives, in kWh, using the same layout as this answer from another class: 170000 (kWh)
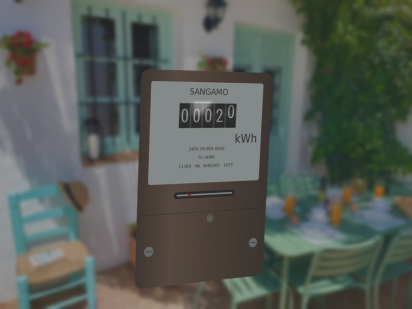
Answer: 20 (kWh)
